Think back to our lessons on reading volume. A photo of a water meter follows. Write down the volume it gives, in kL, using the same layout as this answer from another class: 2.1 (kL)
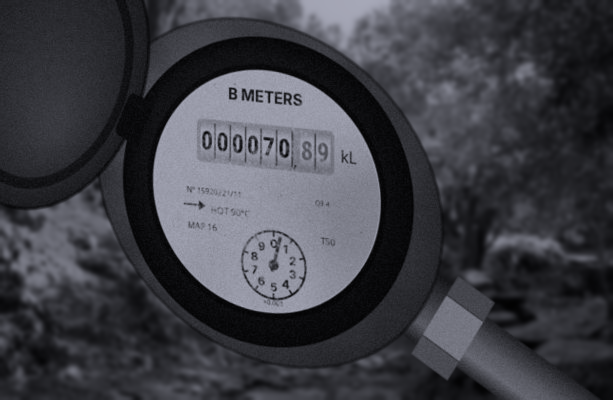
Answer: 70.890 (kL)
